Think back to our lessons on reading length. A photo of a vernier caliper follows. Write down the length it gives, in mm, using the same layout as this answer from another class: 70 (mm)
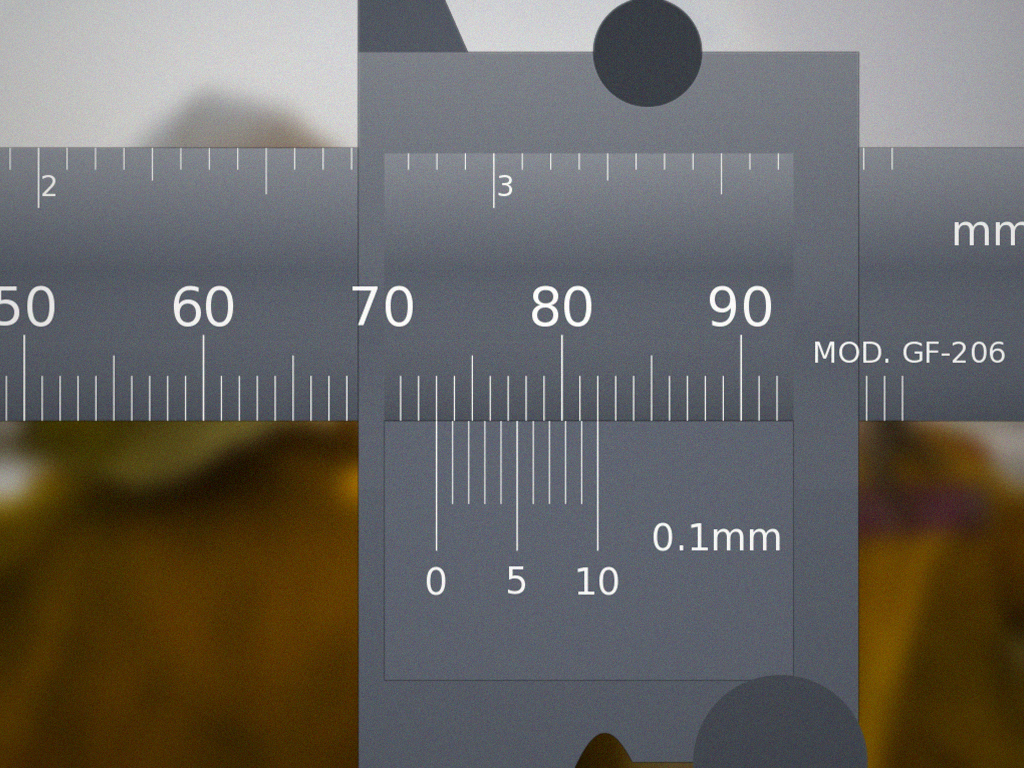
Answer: 73.0 (mm)
